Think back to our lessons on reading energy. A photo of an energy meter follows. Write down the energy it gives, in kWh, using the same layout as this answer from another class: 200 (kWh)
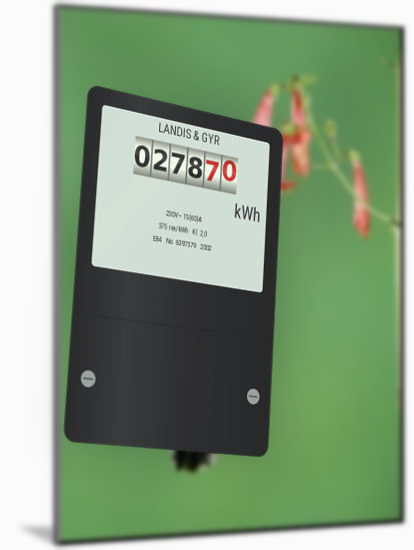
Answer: 278.70 (kWh)
